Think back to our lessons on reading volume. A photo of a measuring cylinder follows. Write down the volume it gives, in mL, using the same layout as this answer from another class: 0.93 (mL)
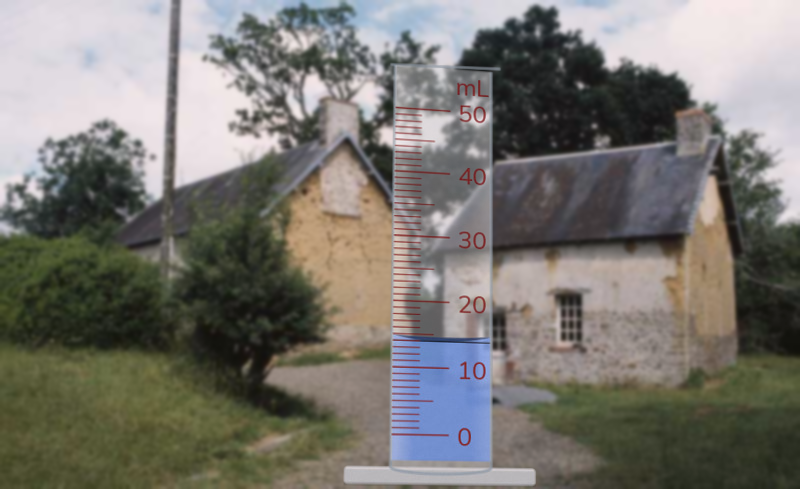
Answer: 14 (mL)
